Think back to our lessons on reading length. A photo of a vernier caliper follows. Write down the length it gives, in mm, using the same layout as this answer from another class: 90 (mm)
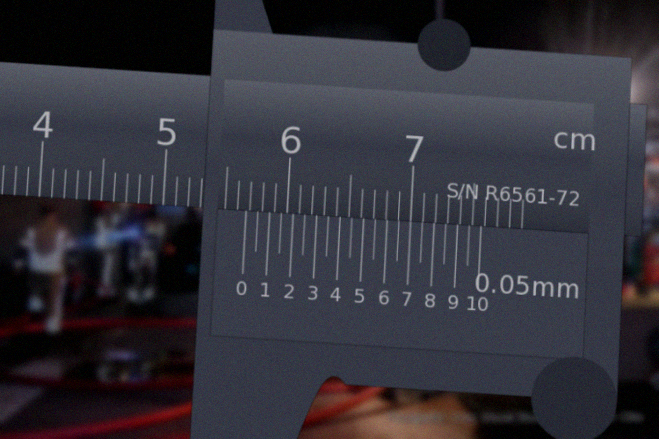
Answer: 56.7 (mm)
